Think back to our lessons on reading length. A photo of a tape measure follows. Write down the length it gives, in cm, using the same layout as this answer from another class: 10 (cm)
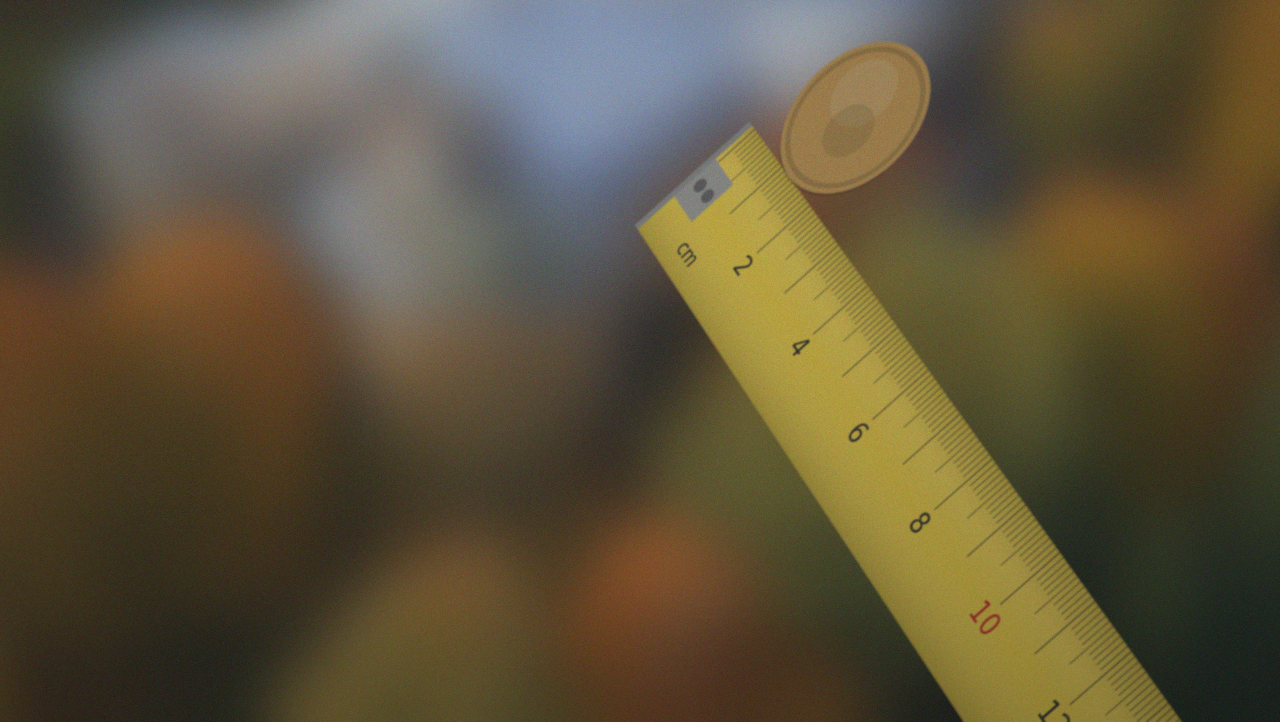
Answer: 2.5 (cm)
